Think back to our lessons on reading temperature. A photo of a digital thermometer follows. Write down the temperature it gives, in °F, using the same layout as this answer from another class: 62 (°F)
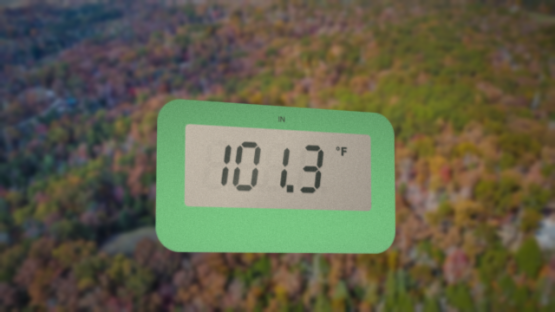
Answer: 101.3 (°F)
